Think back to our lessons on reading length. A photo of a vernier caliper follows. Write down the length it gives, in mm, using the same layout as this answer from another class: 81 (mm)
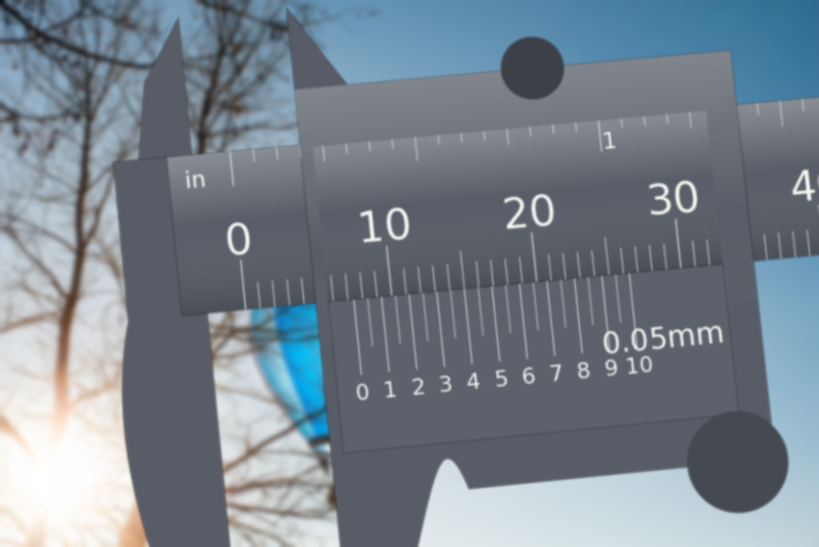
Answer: 7.4 (mm)
